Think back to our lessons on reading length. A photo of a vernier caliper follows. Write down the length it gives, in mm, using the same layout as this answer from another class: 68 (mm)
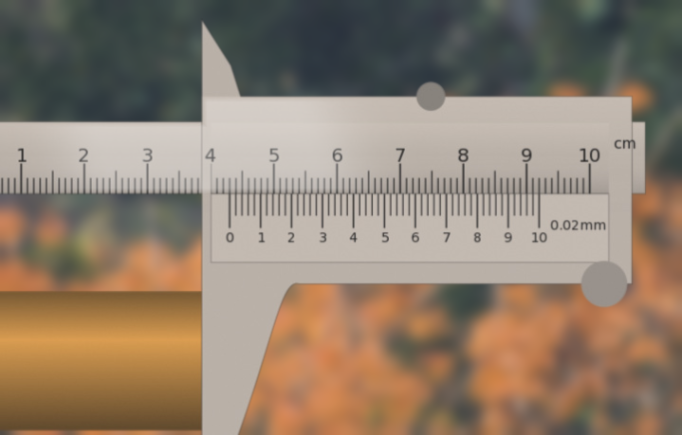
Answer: 43.0 (mm)
